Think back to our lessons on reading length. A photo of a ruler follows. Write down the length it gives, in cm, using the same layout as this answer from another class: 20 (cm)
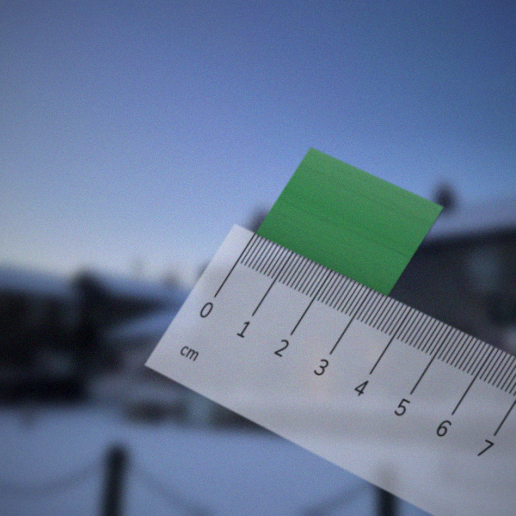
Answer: 3.4 (cm)
